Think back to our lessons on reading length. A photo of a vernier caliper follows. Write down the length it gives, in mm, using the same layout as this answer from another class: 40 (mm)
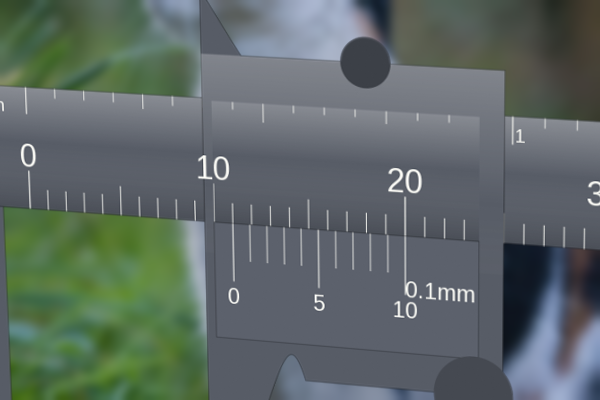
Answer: 11.0 (mm)
